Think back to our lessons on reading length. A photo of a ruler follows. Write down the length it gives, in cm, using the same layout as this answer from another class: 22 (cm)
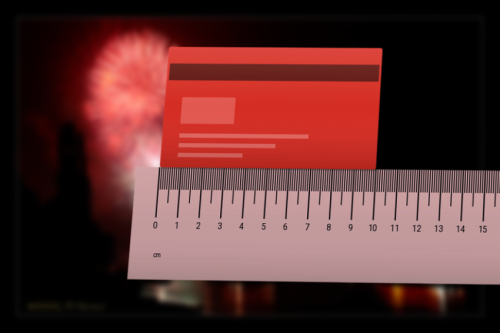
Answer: 10 (cm)
